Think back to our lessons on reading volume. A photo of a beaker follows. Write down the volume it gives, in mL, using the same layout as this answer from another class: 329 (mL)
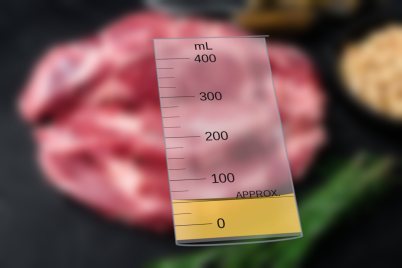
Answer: 50 (mL)
